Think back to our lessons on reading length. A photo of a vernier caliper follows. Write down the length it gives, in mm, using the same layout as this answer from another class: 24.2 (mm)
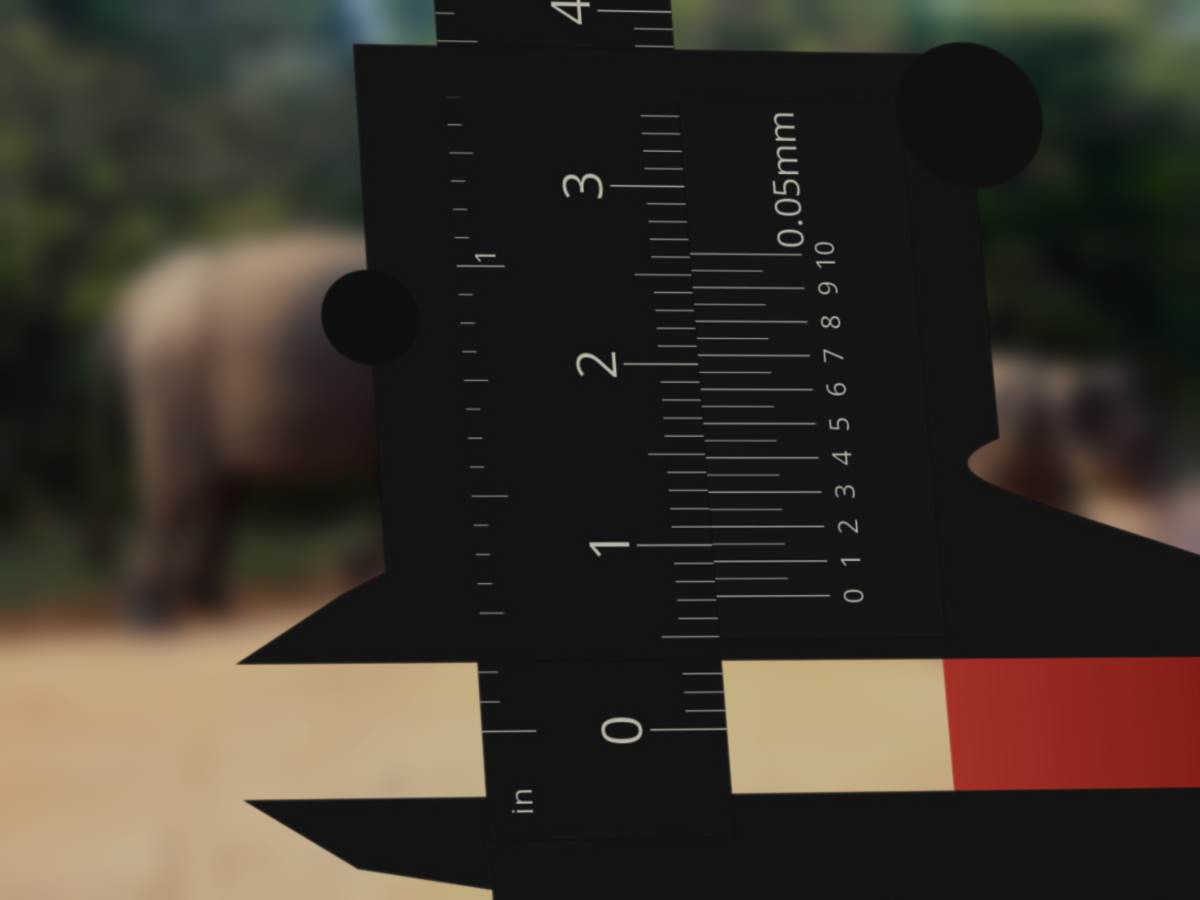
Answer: 7.2 (mm)
